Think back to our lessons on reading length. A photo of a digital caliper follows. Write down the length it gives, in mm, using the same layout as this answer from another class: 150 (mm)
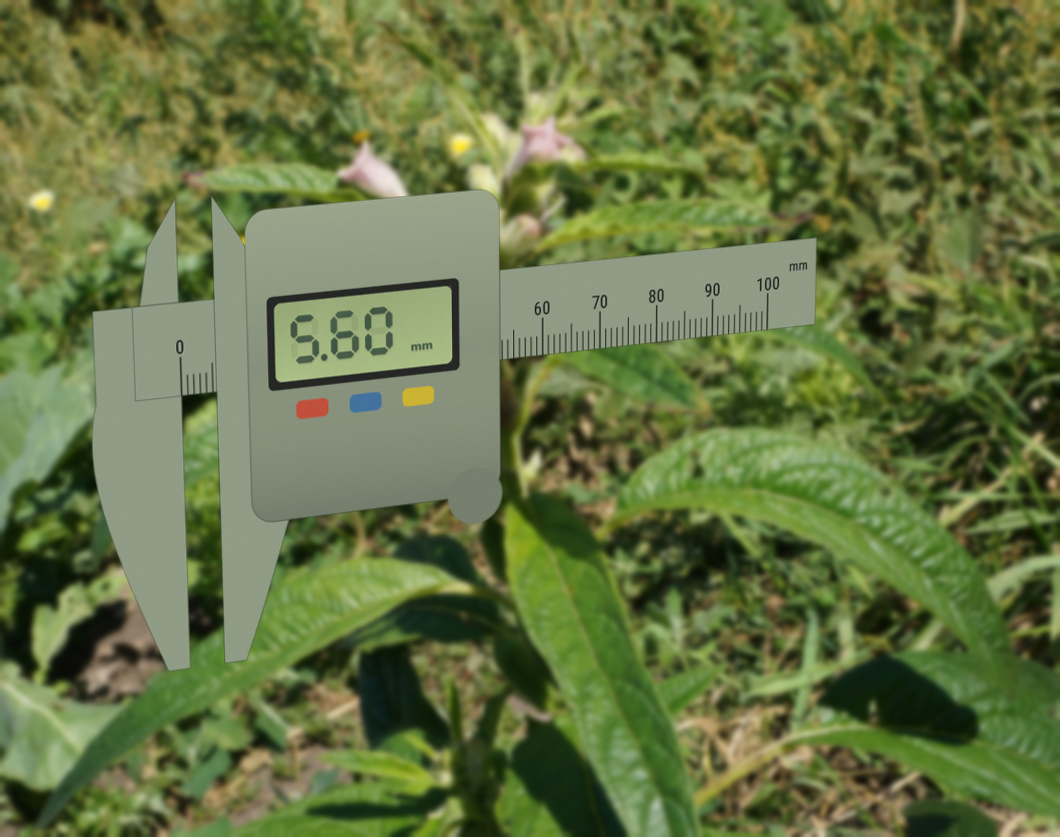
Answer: 5.60 (mm)
